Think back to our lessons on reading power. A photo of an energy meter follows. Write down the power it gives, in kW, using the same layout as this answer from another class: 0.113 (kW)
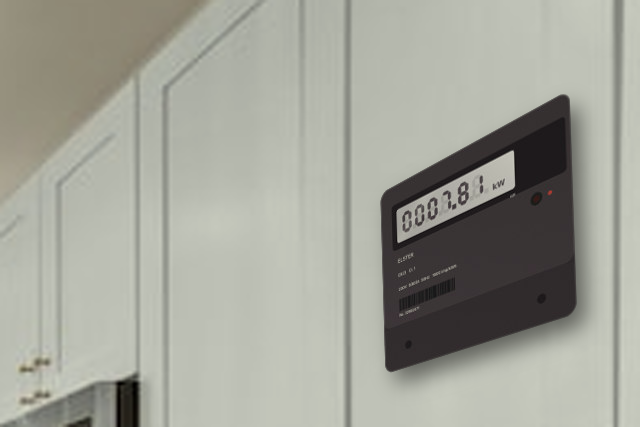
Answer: 7.81 (kW)
